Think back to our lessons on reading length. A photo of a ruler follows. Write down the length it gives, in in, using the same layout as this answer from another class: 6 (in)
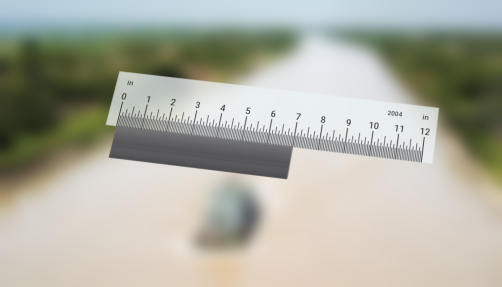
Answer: 7 (in)
